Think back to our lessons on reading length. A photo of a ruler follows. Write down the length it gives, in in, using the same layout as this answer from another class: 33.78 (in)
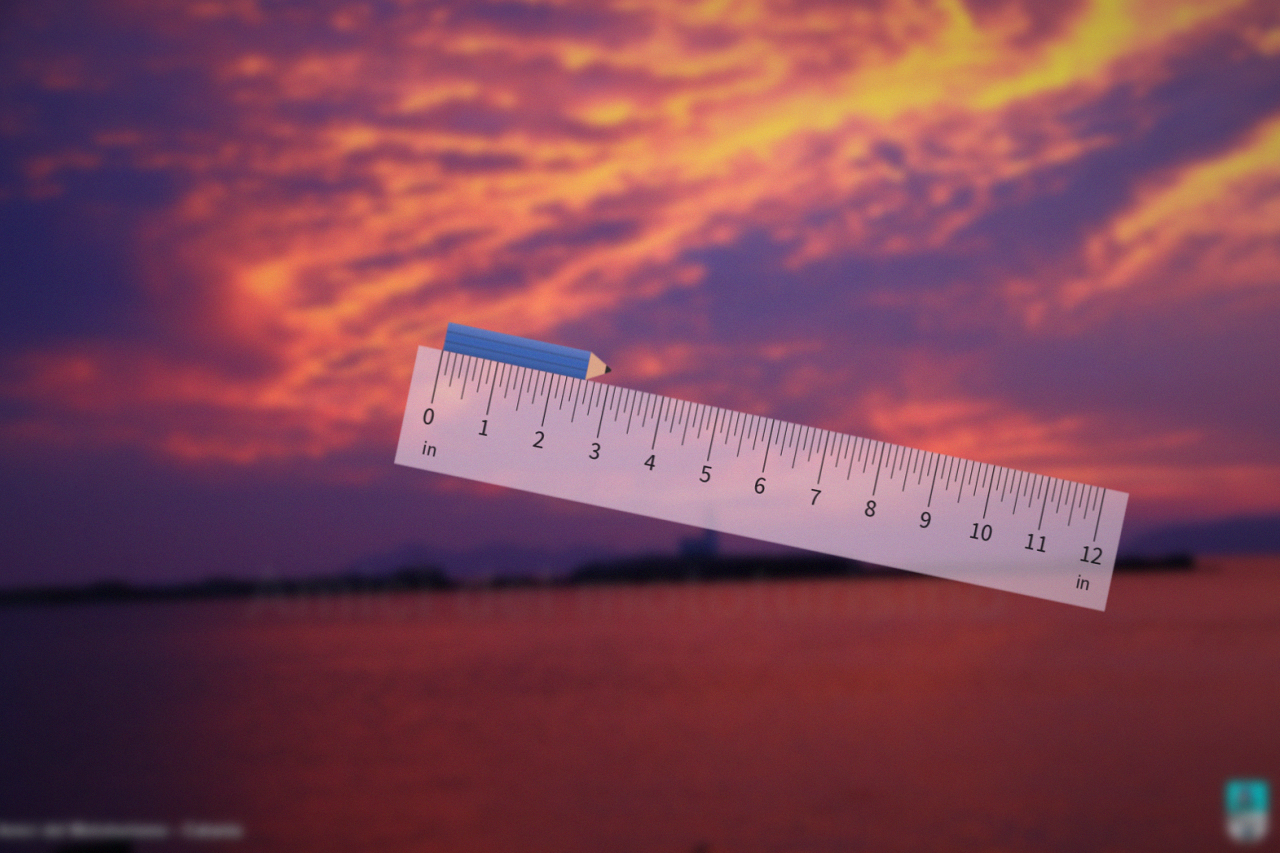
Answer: 3 (in)
